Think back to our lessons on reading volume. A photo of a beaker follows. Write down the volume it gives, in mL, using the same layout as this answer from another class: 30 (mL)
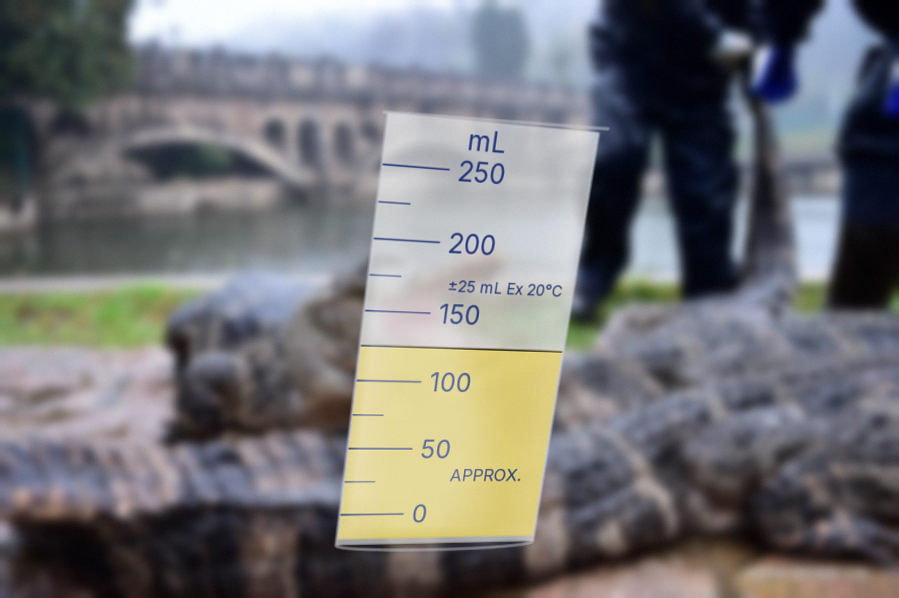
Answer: 125 (mL)
